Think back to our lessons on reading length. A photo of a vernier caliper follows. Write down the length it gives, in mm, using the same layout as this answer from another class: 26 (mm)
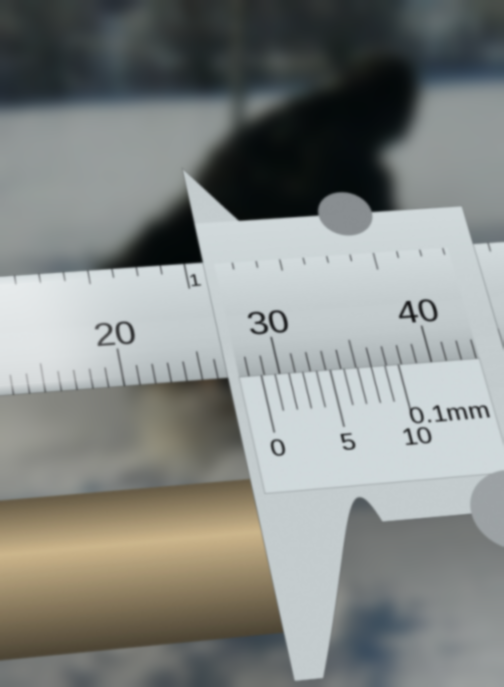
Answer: 28.8 (mm)
